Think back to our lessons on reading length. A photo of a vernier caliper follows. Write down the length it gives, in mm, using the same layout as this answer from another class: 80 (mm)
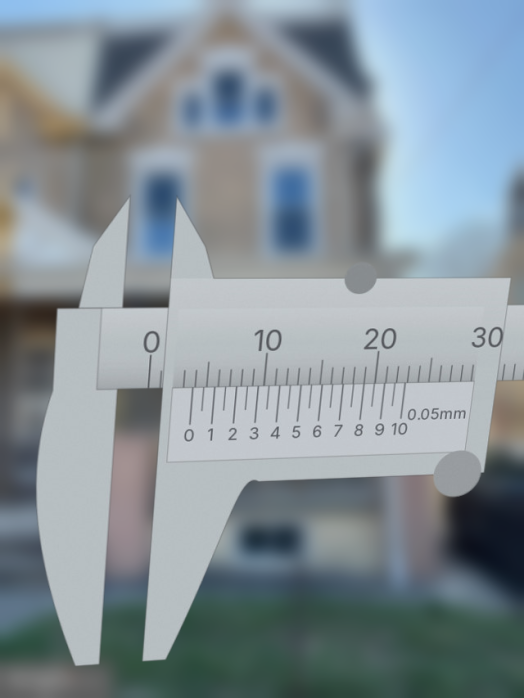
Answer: 3.8 (mm)
